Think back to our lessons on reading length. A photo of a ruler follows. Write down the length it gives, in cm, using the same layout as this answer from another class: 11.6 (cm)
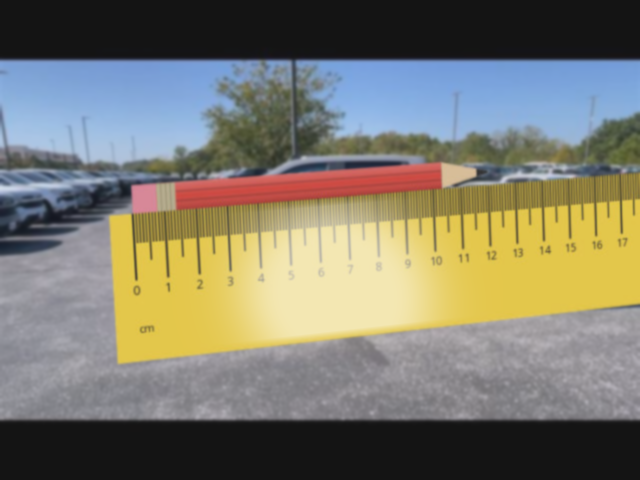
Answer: 12 (cm)
